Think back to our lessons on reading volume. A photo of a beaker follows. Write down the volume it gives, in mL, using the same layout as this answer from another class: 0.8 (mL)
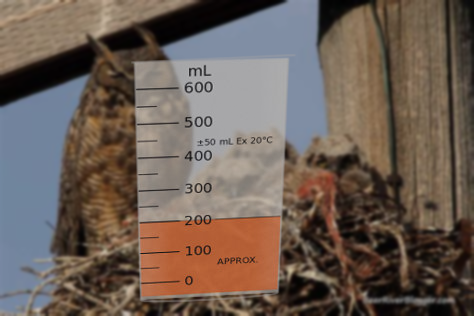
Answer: 200 (mL)
